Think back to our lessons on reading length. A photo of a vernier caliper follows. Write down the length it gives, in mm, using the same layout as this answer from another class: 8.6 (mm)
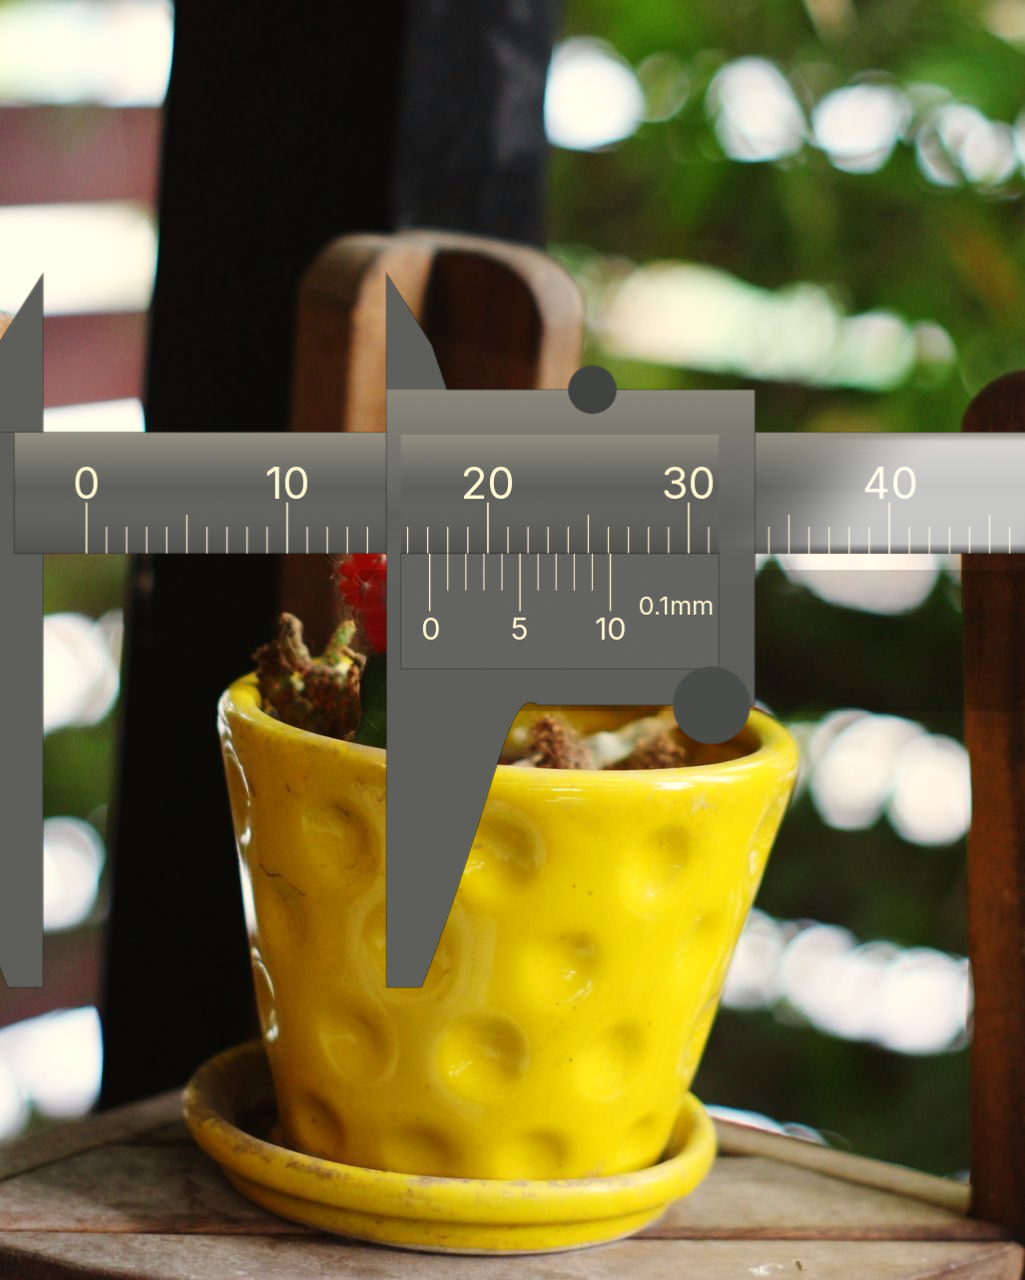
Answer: 17.1 (mm)
